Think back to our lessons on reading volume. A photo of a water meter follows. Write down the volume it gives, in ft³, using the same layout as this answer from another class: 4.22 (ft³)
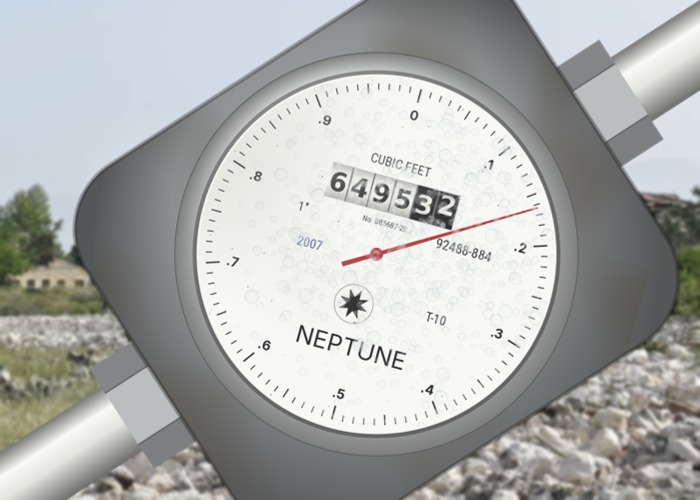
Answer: 649532.16 (ft³)
